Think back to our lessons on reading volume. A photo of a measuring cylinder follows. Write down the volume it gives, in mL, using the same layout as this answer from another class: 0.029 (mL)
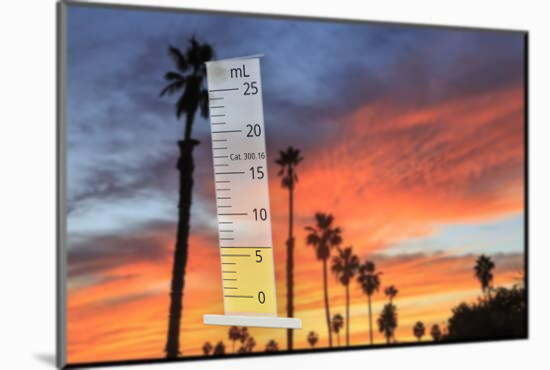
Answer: 6 (mL)
